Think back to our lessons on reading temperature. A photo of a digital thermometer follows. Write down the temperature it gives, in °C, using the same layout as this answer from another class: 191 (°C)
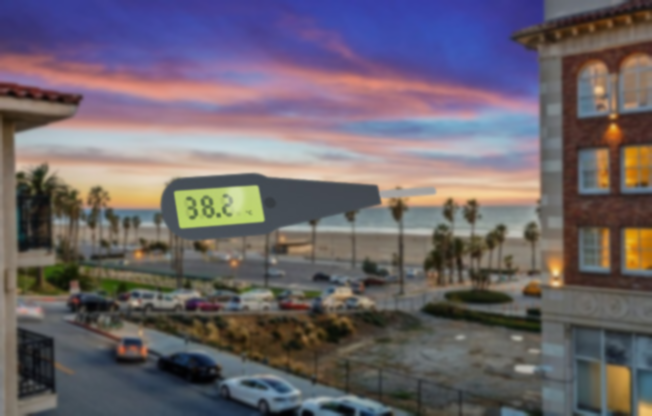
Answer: 38.2 (°C)
